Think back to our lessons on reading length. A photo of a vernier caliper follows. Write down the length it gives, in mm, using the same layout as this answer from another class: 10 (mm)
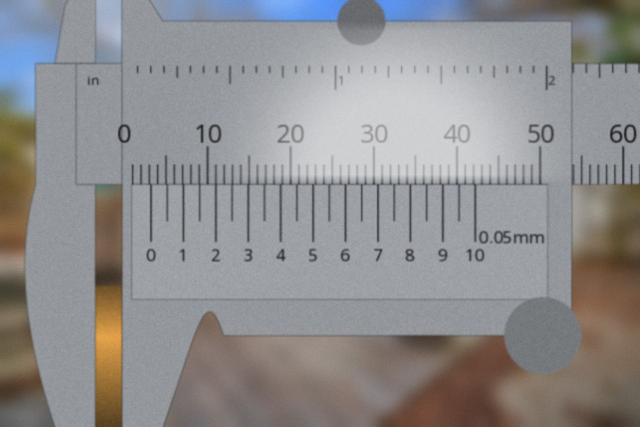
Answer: 3.2 (mm)
